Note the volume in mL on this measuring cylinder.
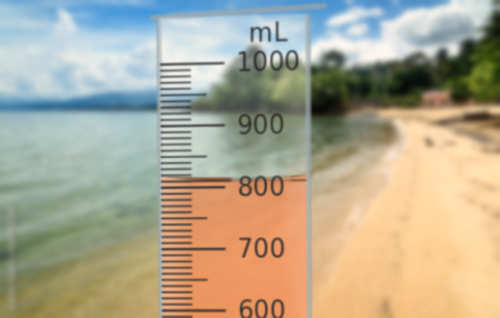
810 mL
